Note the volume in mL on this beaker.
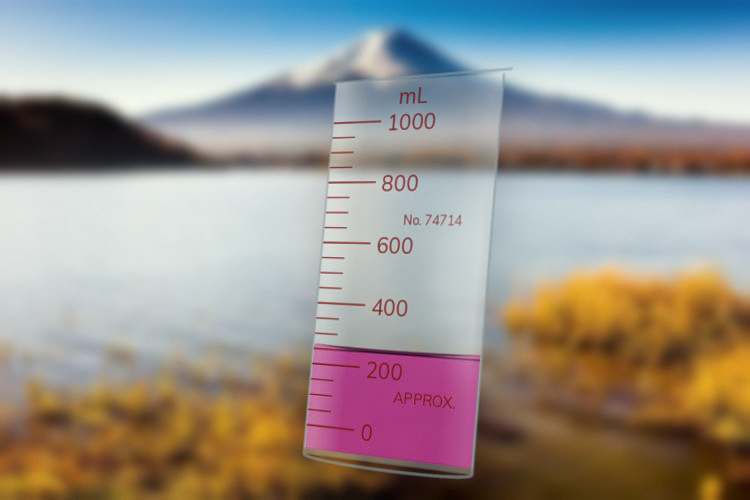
250 mL
